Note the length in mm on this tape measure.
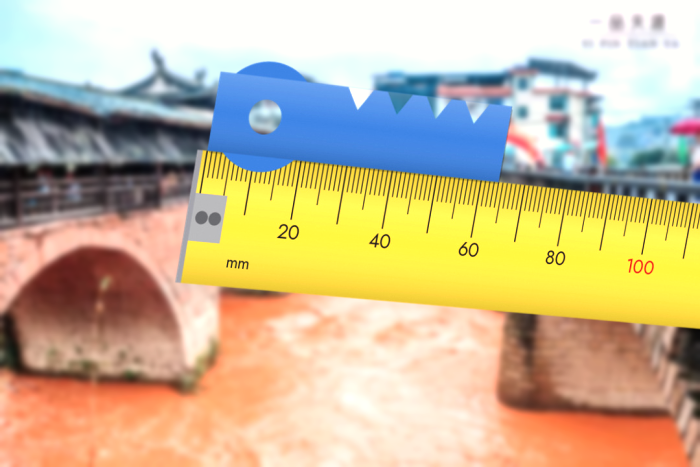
64 mm
